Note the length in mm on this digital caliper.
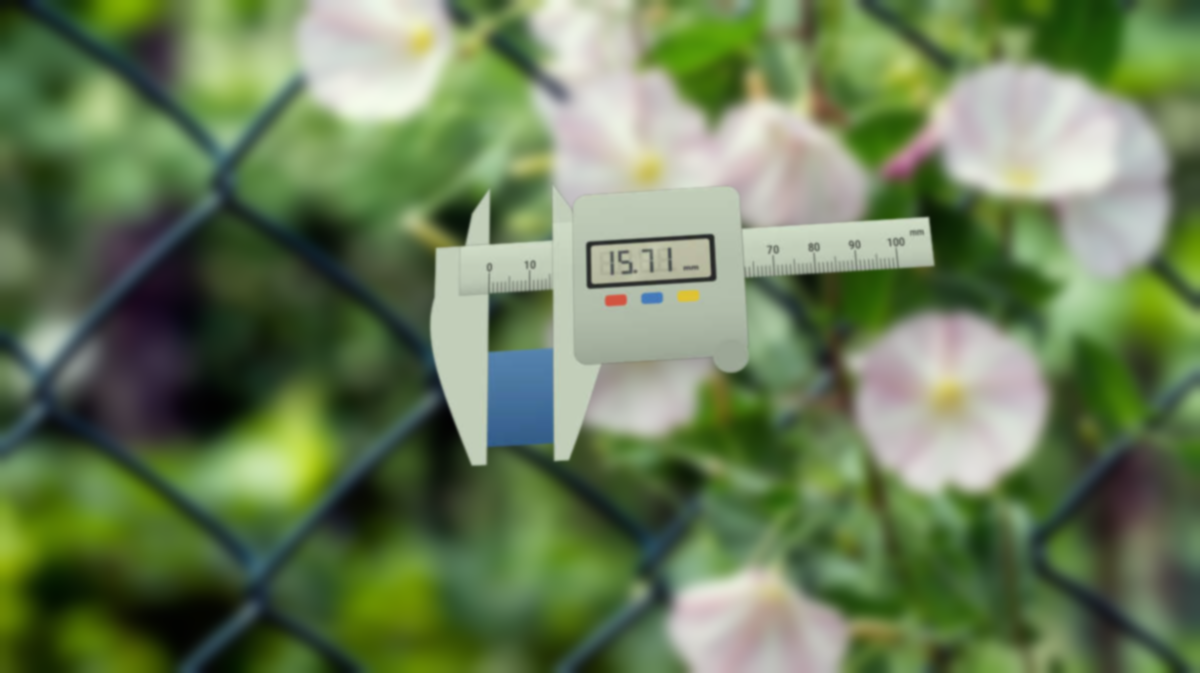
15.71 mm
